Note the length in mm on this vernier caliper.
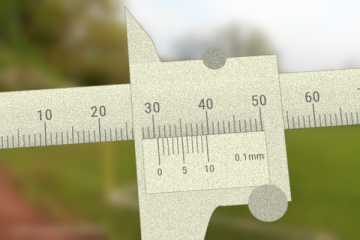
30.6 mm
